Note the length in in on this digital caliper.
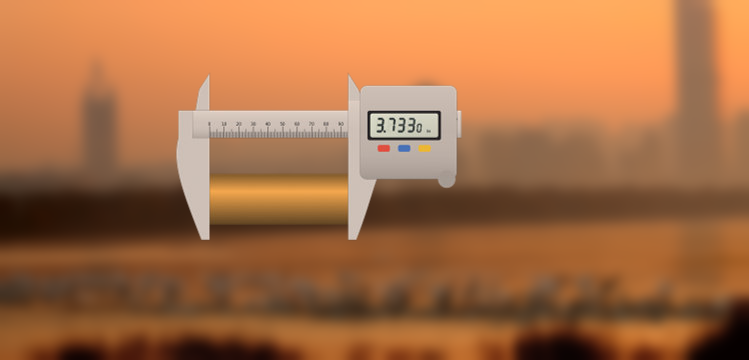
3.7330 in
